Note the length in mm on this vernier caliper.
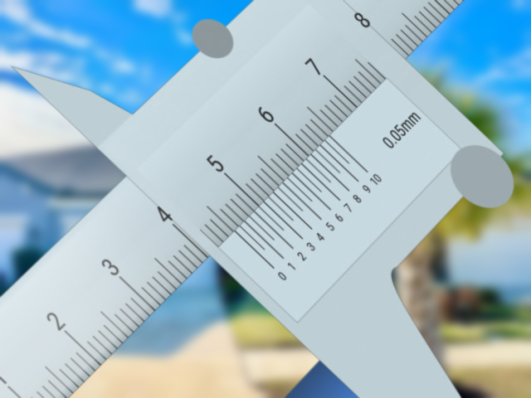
45.2 mm
